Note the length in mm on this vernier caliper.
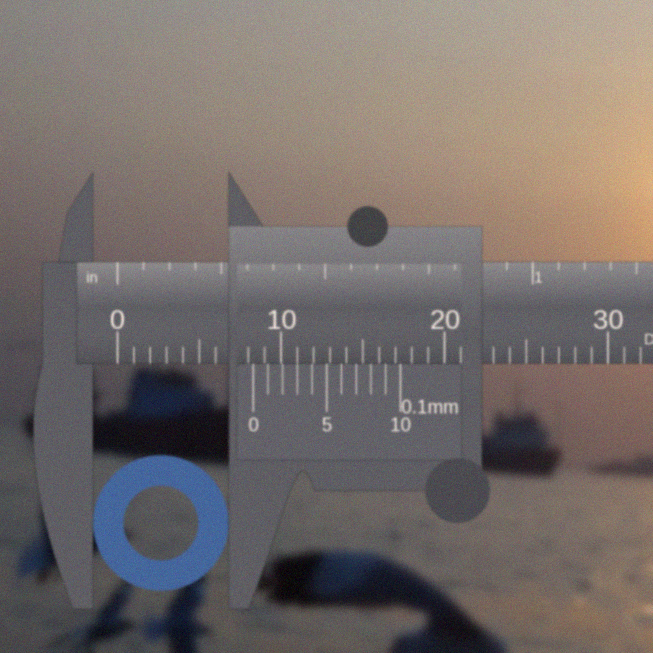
8.3 mm
